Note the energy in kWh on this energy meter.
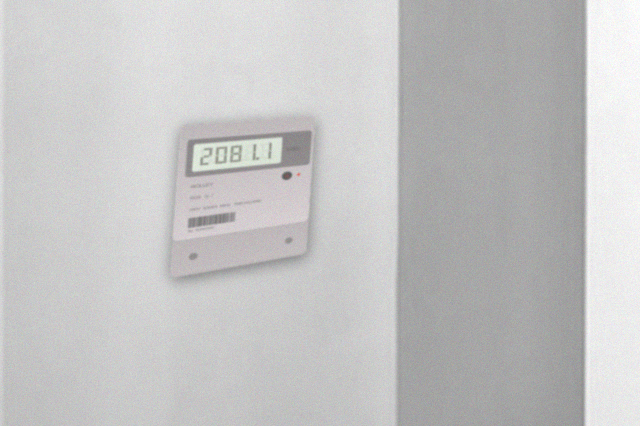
2081.1 kWh
